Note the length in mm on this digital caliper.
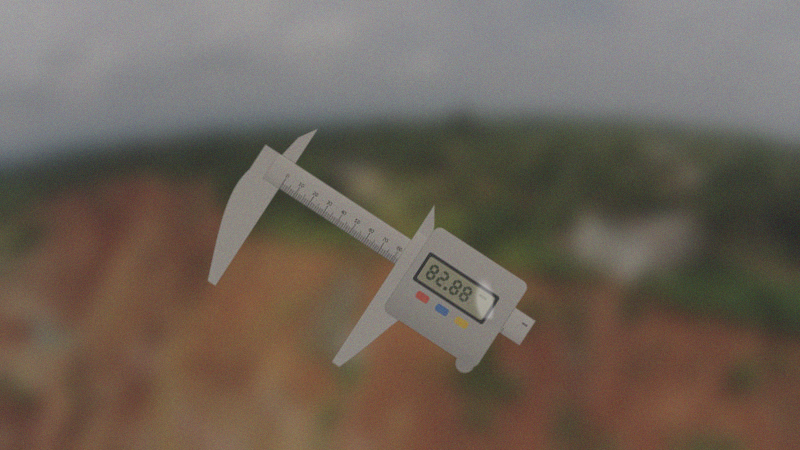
82.88 mm
